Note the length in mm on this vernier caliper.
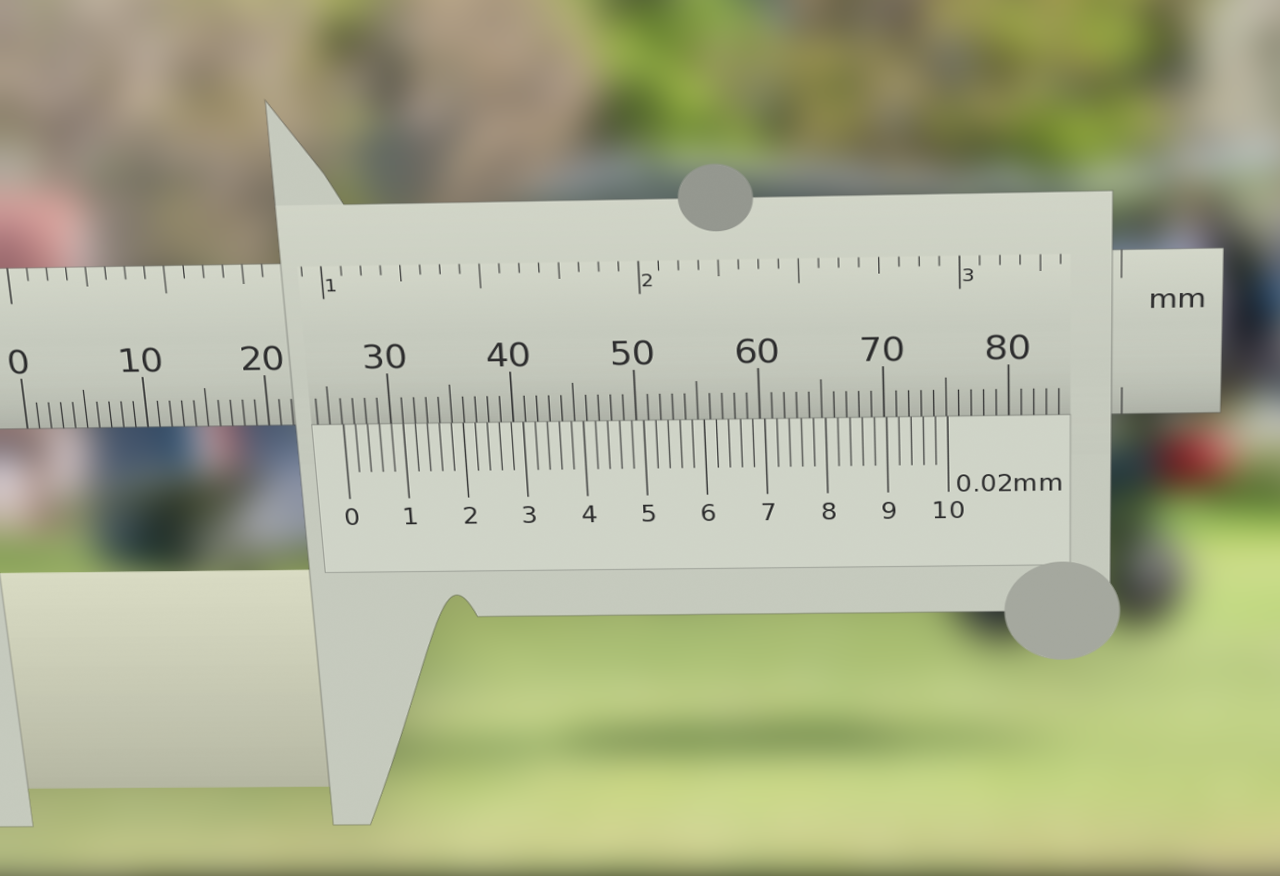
26.1 mm
